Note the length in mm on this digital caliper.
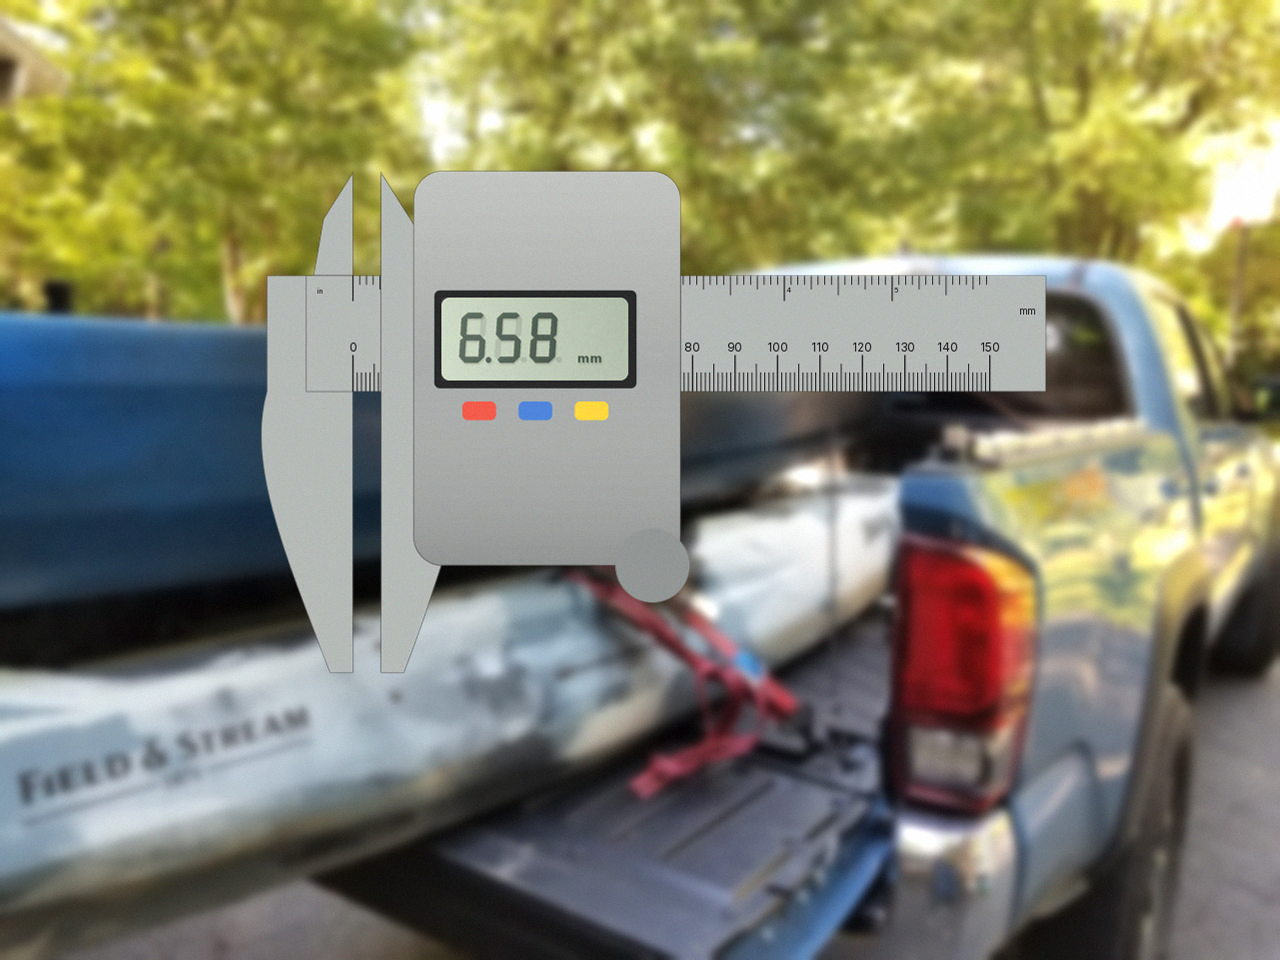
6.58 mm
